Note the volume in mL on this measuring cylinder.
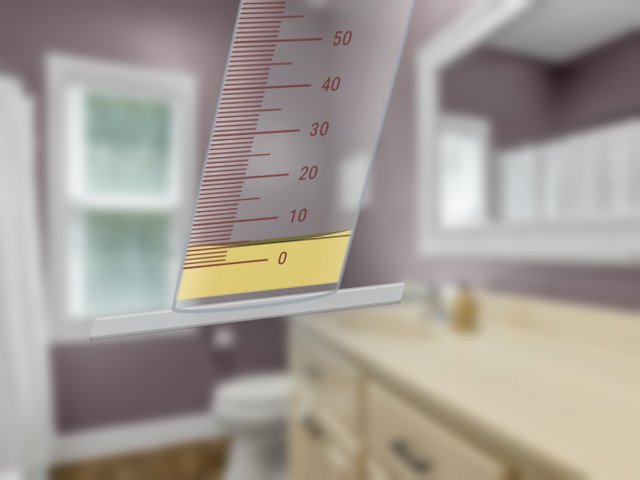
4 mL
